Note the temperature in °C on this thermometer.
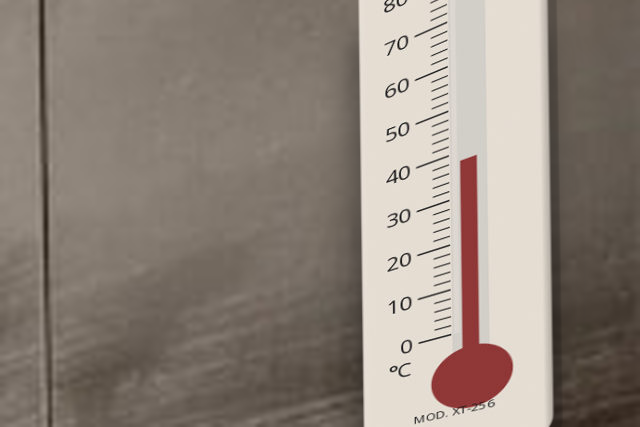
38 °C
